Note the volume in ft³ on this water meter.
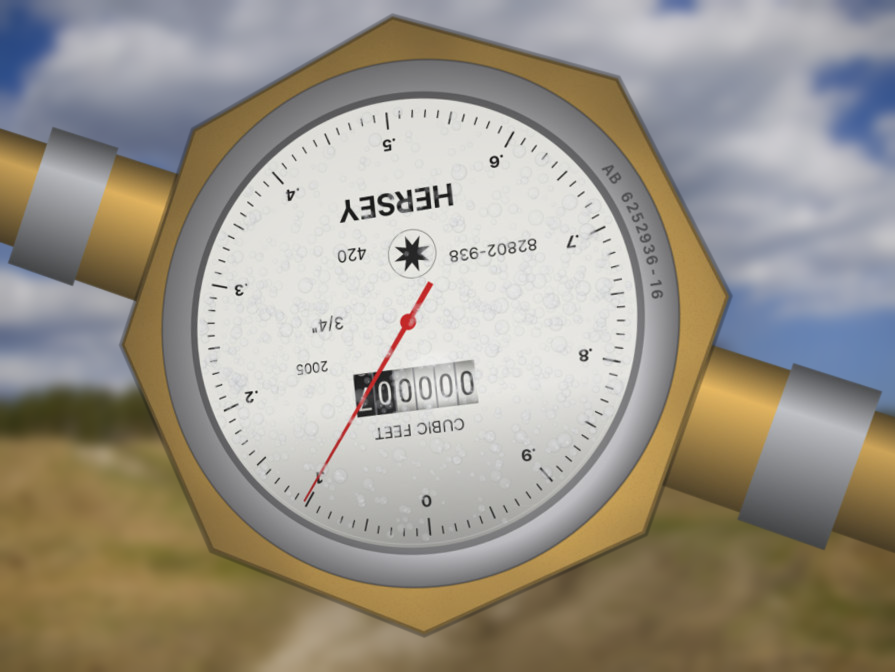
7.10 ft³
